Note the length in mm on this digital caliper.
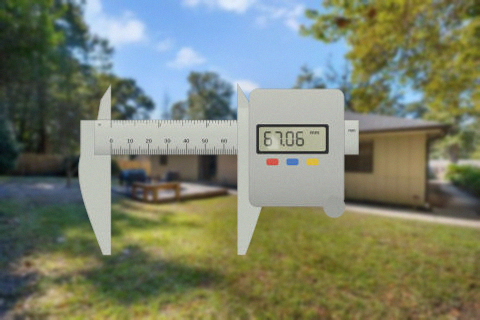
67.06 mm
